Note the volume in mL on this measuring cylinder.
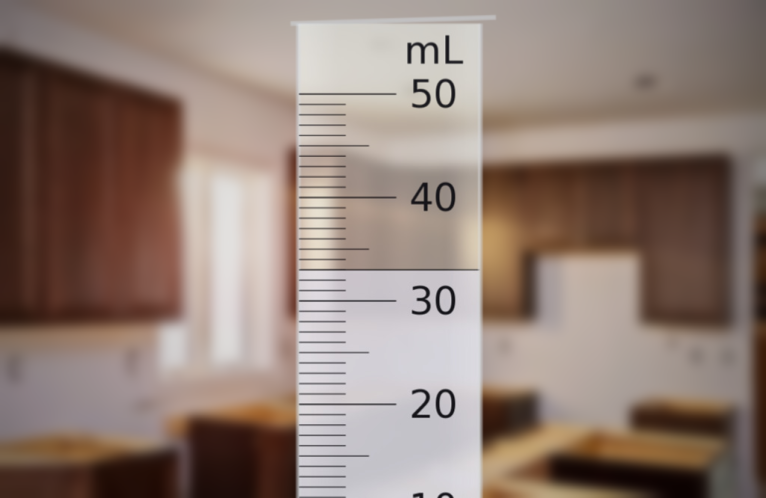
33 mL
